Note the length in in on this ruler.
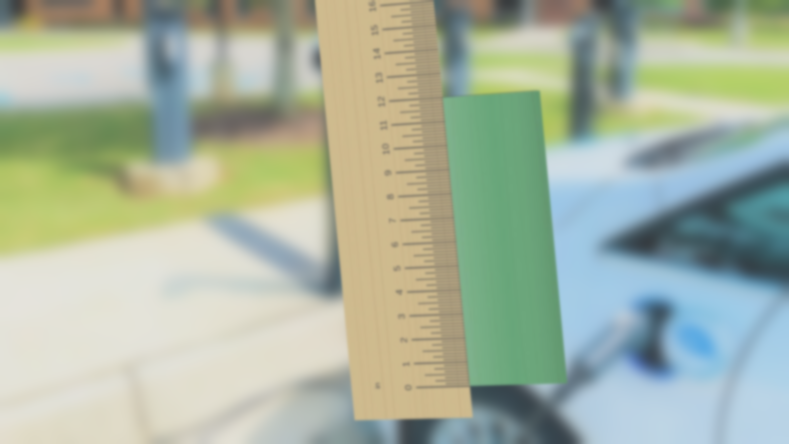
12 in
